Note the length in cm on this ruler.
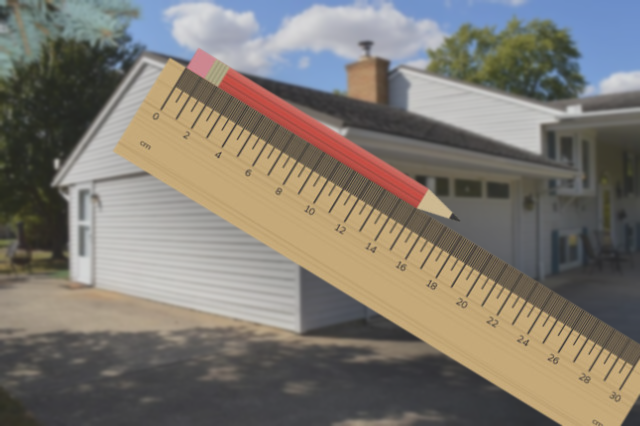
17.5 cm
